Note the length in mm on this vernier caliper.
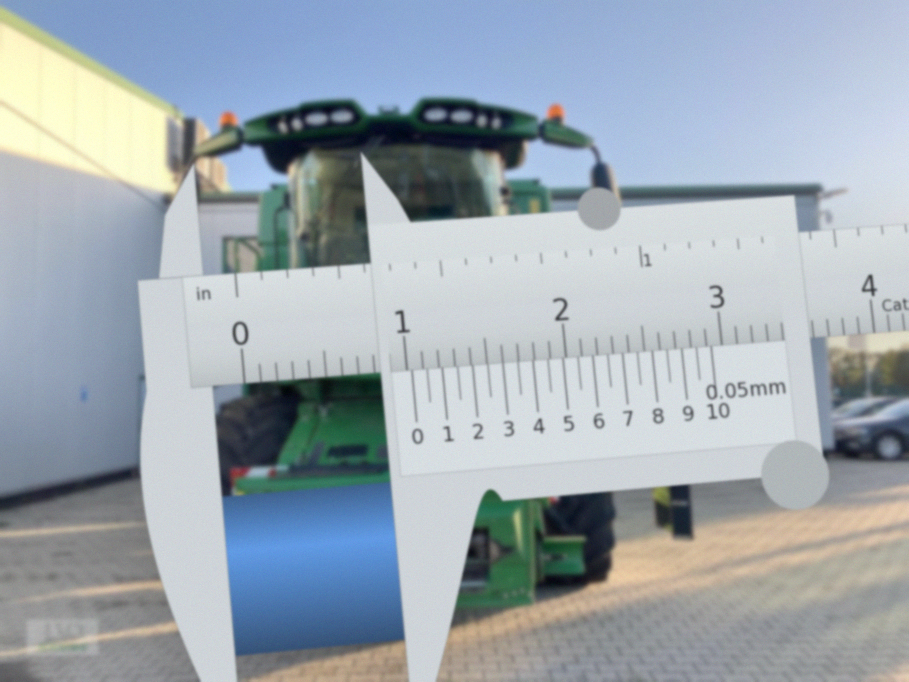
10.3 mm
